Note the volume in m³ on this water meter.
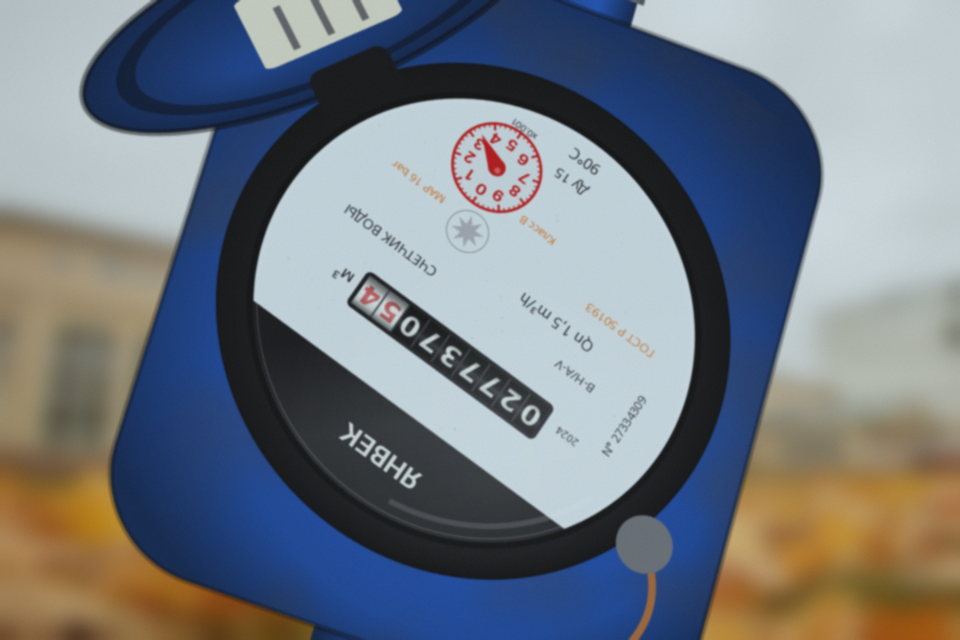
277370.543 m³
